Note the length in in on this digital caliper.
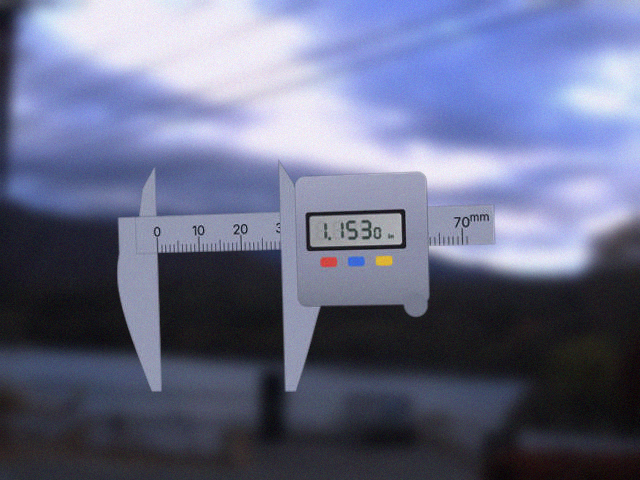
1.1530 in
